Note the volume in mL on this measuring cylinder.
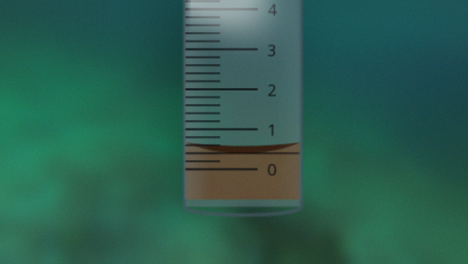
0.4 mL
